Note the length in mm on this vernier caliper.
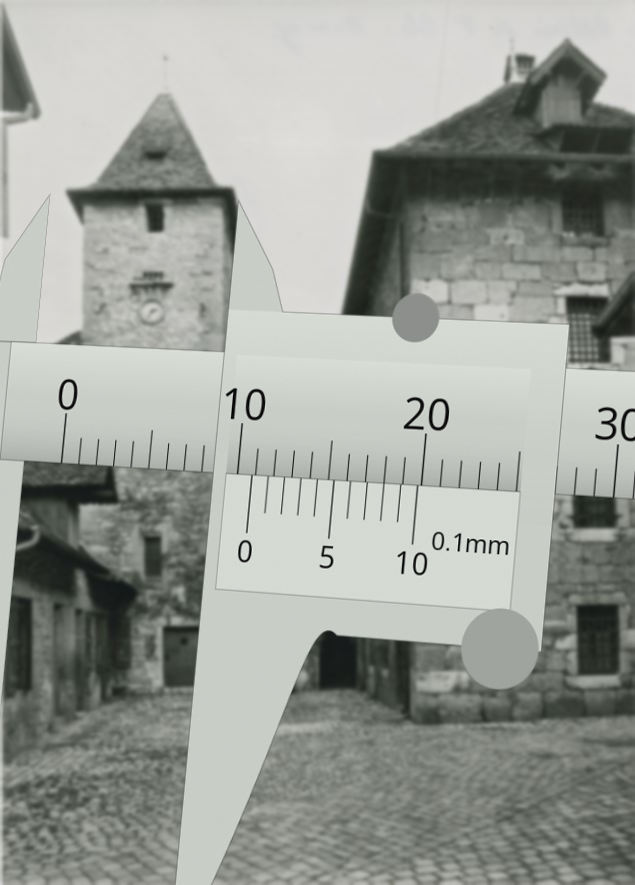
10.8 mm
